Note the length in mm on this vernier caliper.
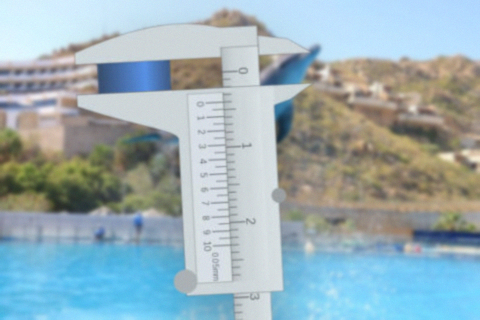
4.0 mm
